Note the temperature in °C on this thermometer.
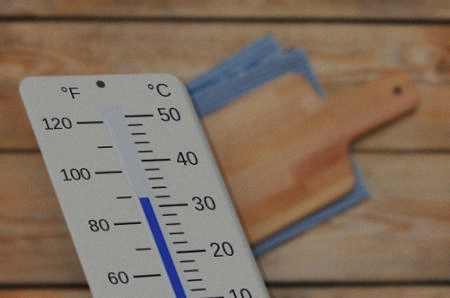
32 °C
